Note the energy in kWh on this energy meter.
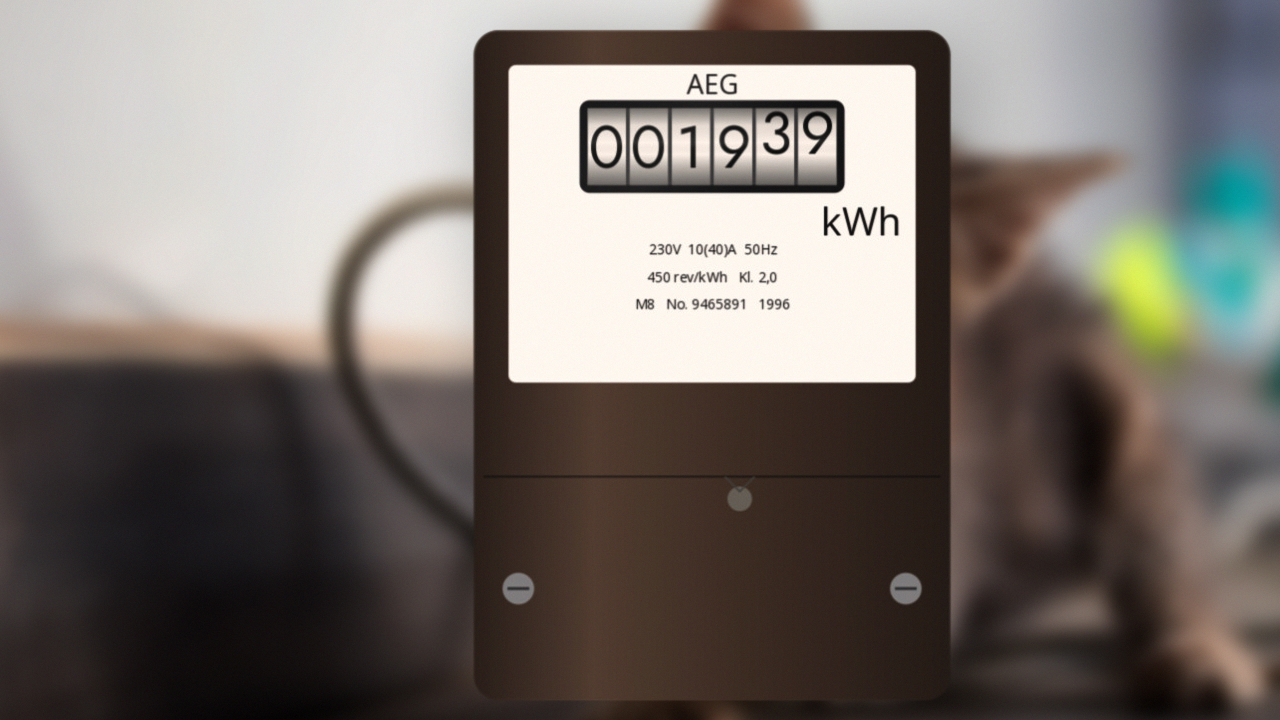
1939 kWh
